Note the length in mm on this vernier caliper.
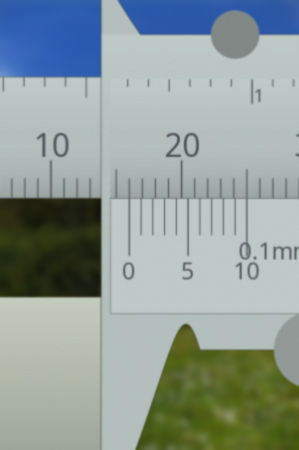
16.0 mm
